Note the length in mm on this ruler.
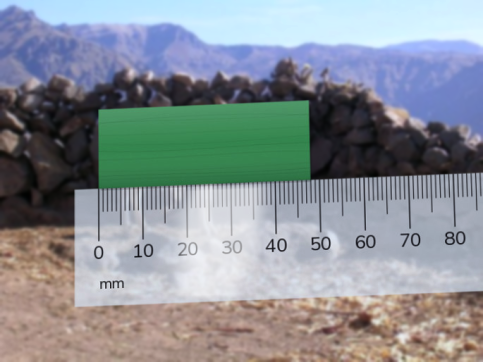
48 mm
